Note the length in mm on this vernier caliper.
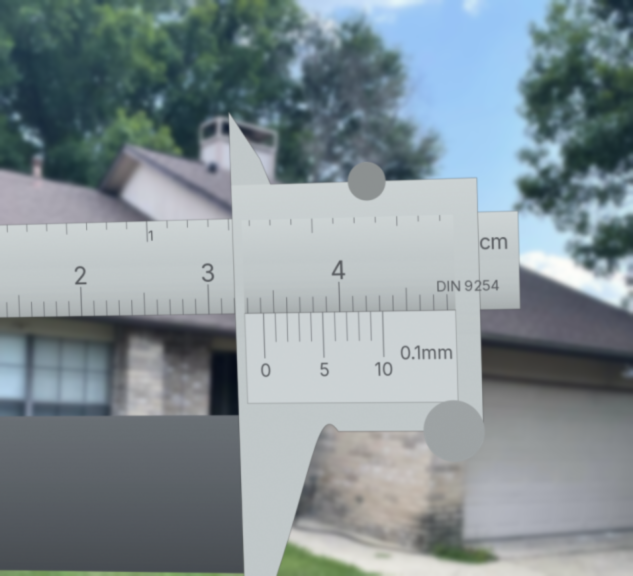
34.2 mm
